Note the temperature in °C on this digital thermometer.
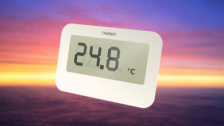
24.8 °C
